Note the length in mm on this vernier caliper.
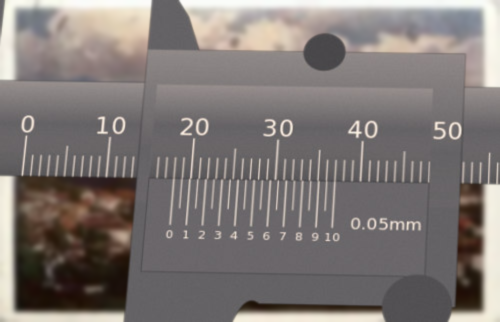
18.0 mm
